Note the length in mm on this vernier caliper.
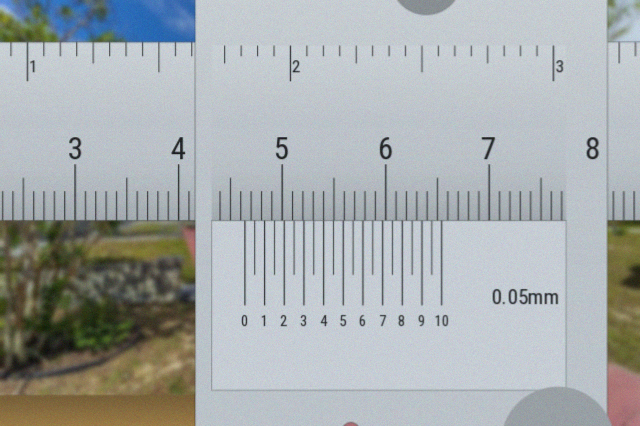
46.4 mm
